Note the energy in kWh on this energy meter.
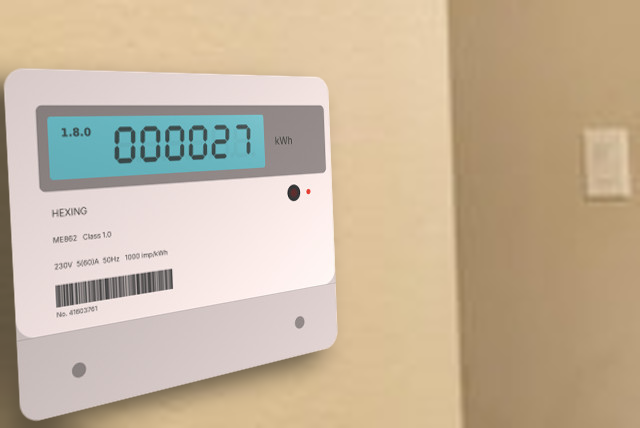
27 kWh
